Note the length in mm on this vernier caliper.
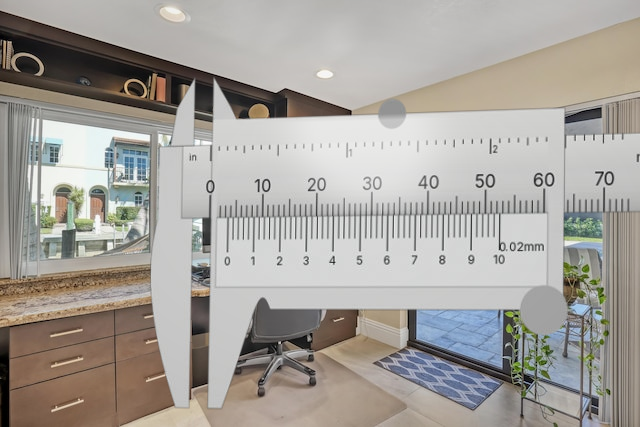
3.5 mm
